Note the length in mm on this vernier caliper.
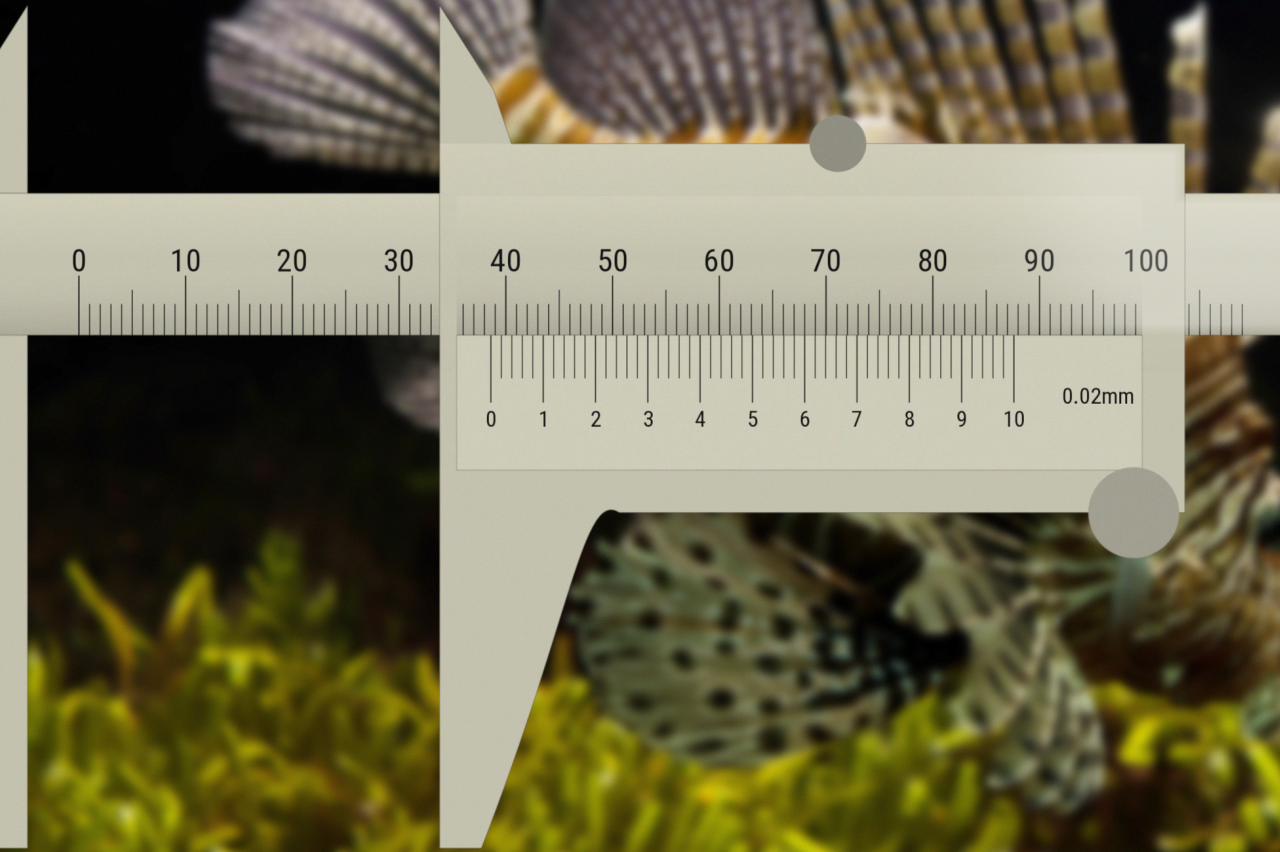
38.6 mm
